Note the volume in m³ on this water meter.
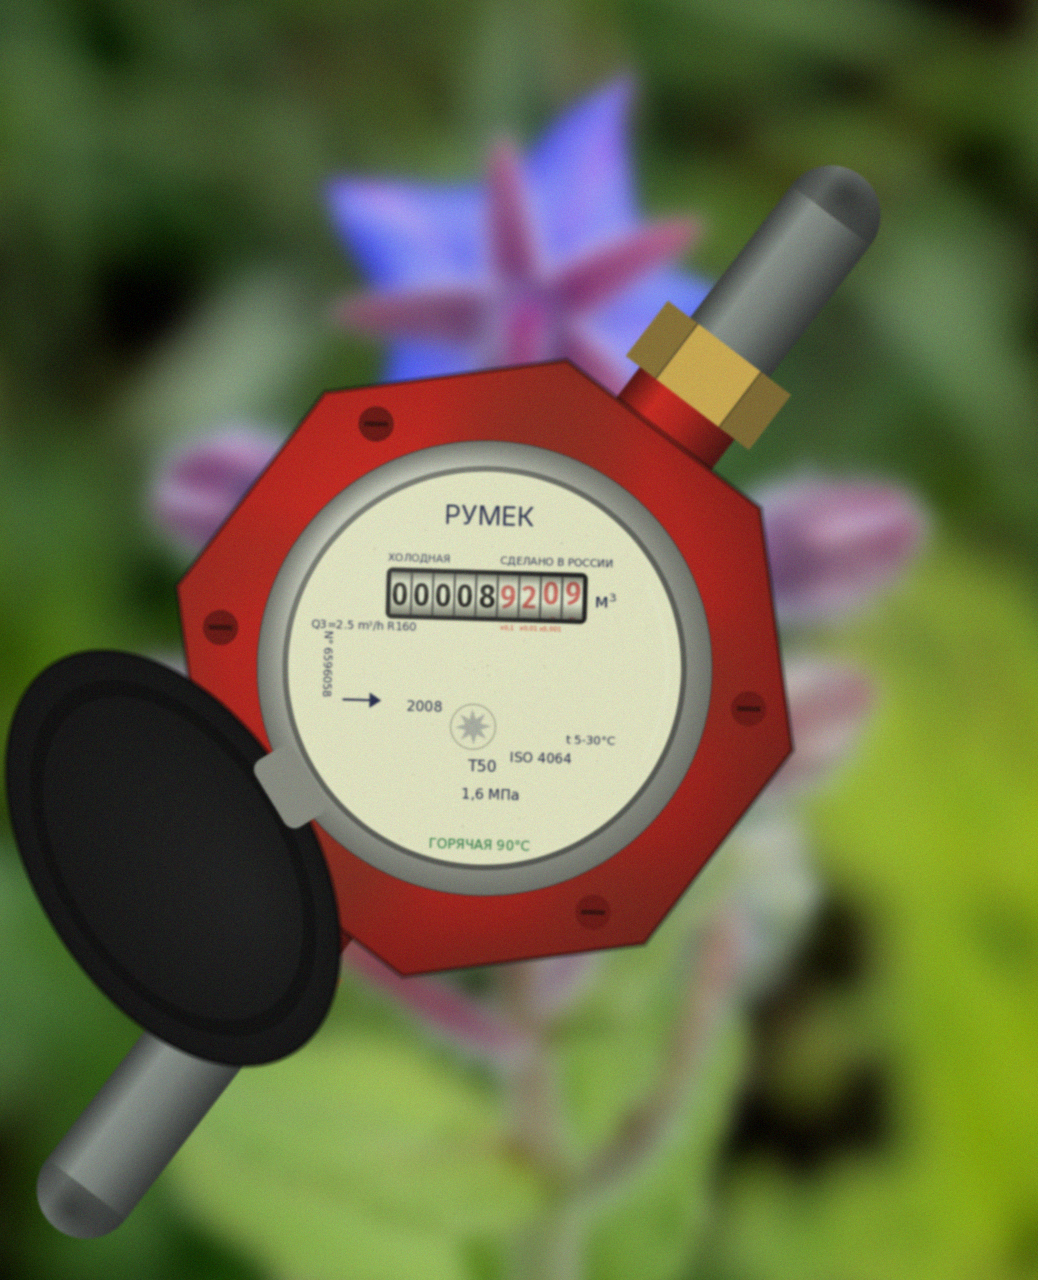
8.9209 m³
